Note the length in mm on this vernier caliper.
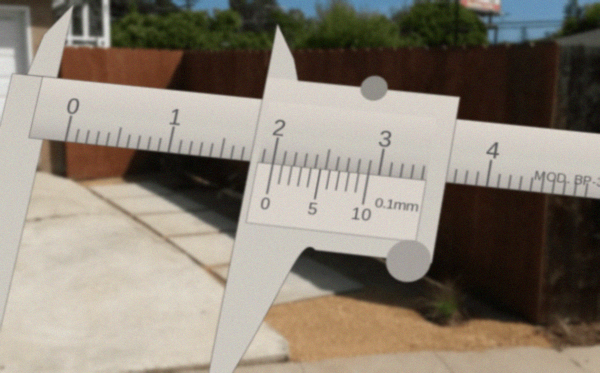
20.0 mm
